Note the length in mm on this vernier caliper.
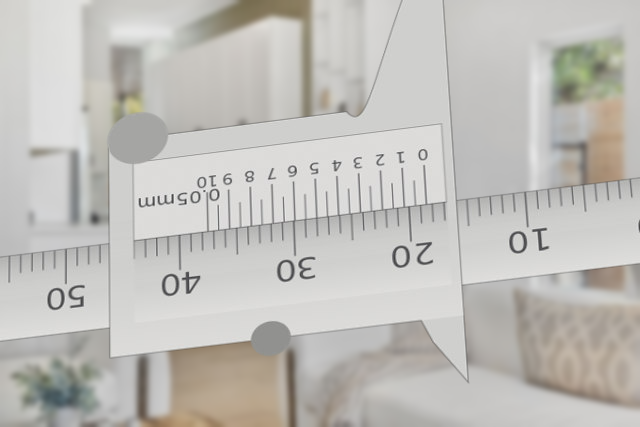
18.5 mm
